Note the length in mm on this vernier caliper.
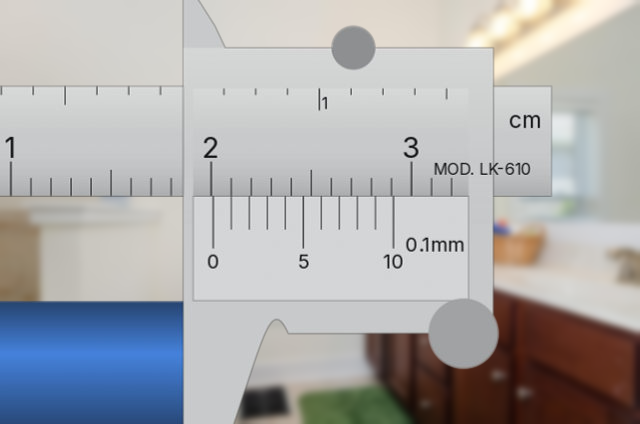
20.1 mm
